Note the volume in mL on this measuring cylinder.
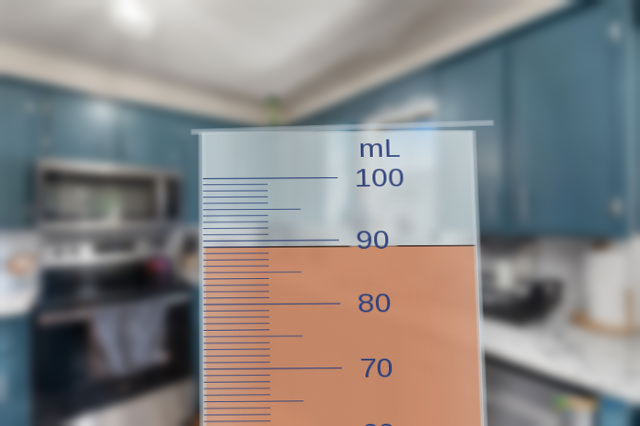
89 mL
